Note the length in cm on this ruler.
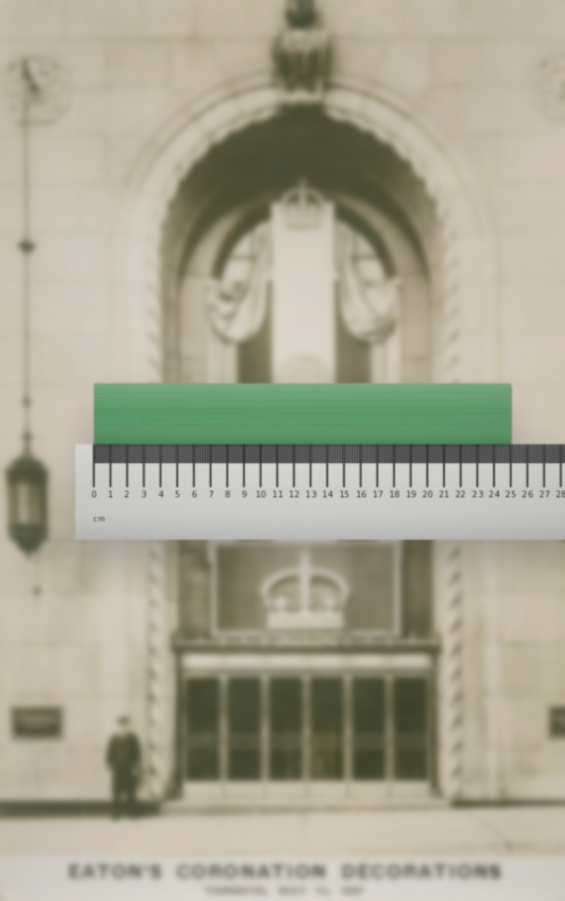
25 cm
